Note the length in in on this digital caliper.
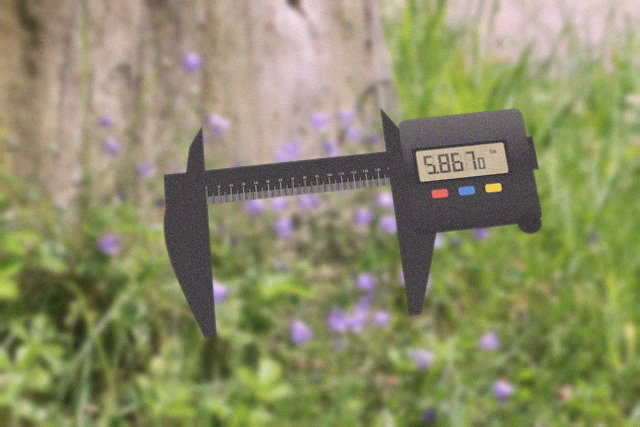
5.8670 in
